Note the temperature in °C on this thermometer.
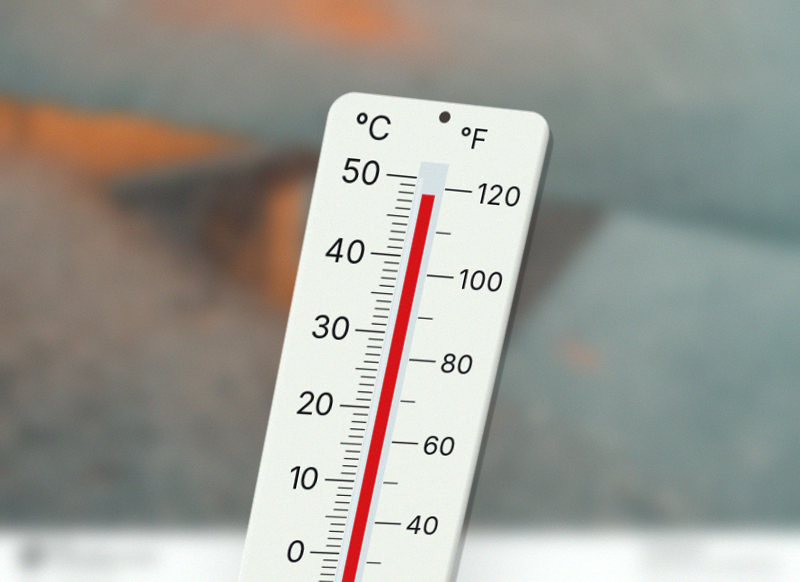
48 °C
